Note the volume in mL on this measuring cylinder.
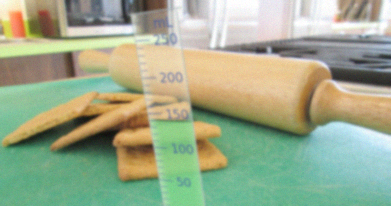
140 mL
